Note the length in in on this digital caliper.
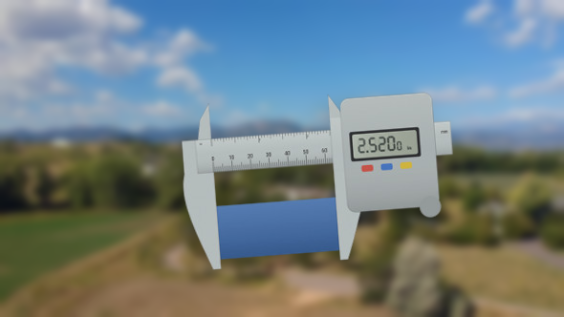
2.5200 in
